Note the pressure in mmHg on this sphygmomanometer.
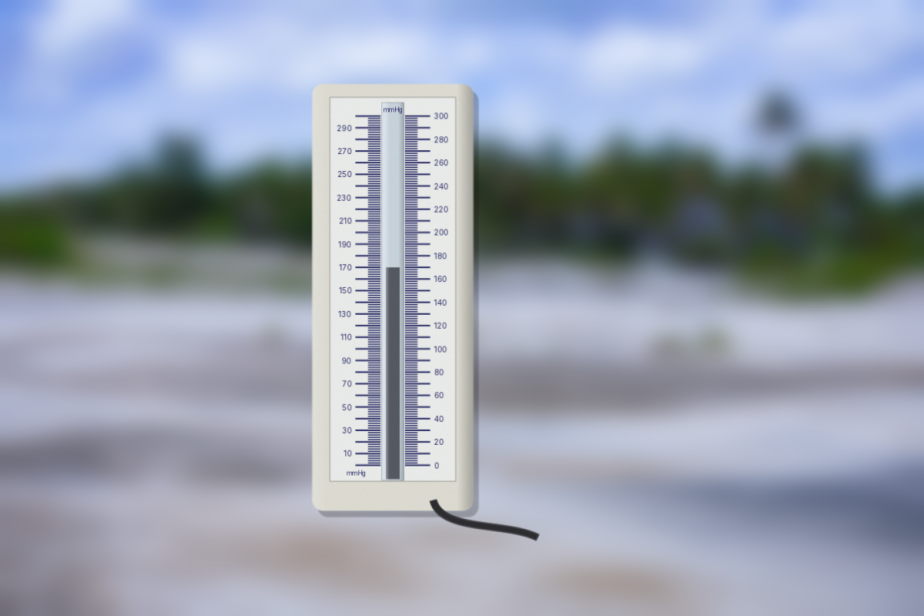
170 mmHg
